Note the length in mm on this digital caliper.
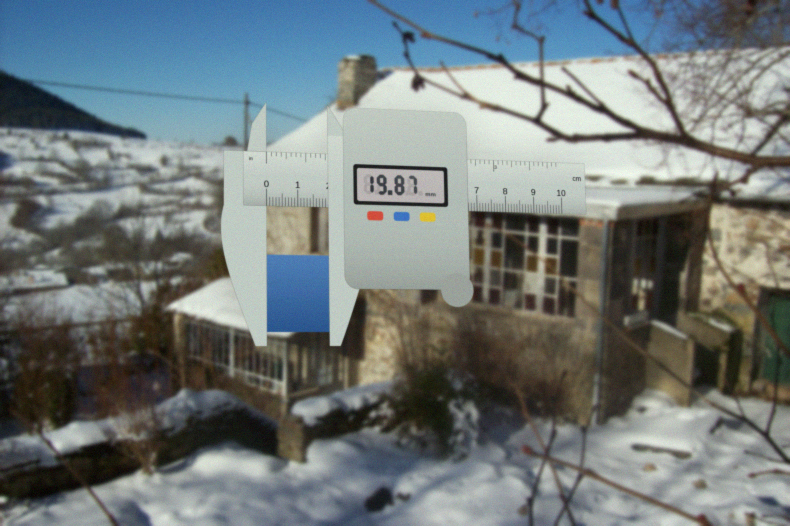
19.87 mm
